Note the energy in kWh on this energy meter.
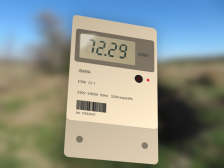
72.29 kWh
